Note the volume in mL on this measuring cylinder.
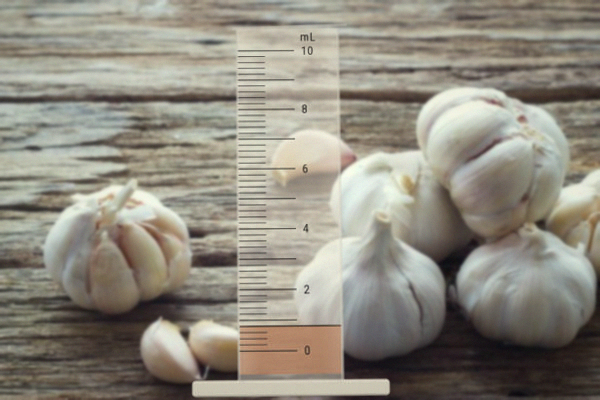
0.8 mL
